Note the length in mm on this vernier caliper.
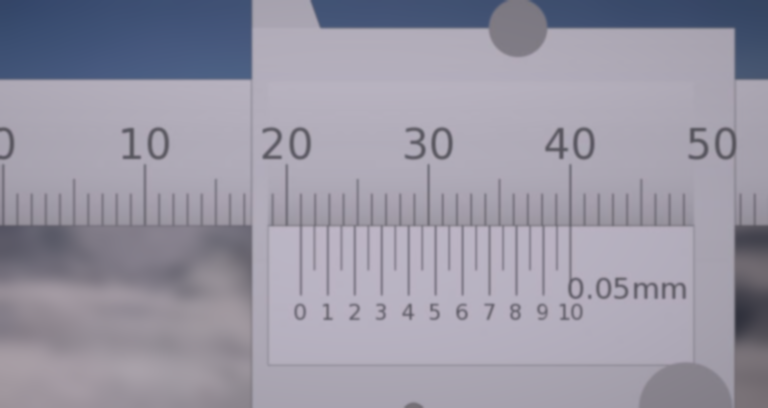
21.0 mm
